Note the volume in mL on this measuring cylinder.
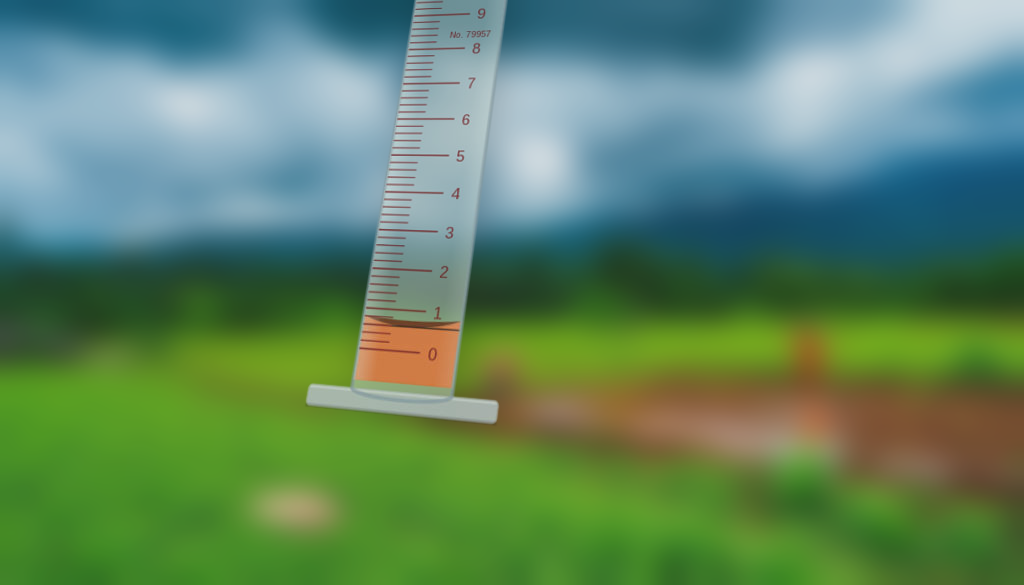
0.6 mL
